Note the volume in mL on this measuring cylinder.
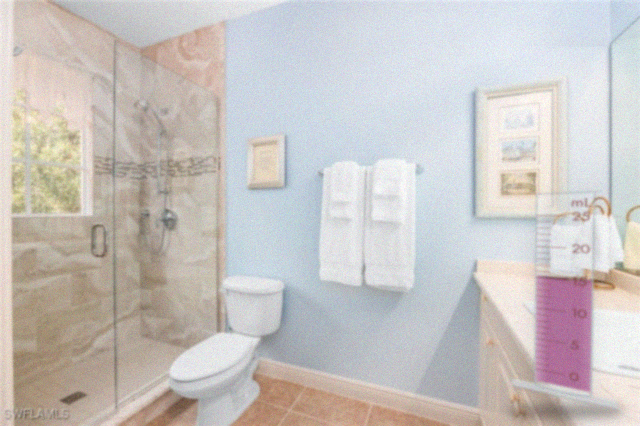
15 mL
